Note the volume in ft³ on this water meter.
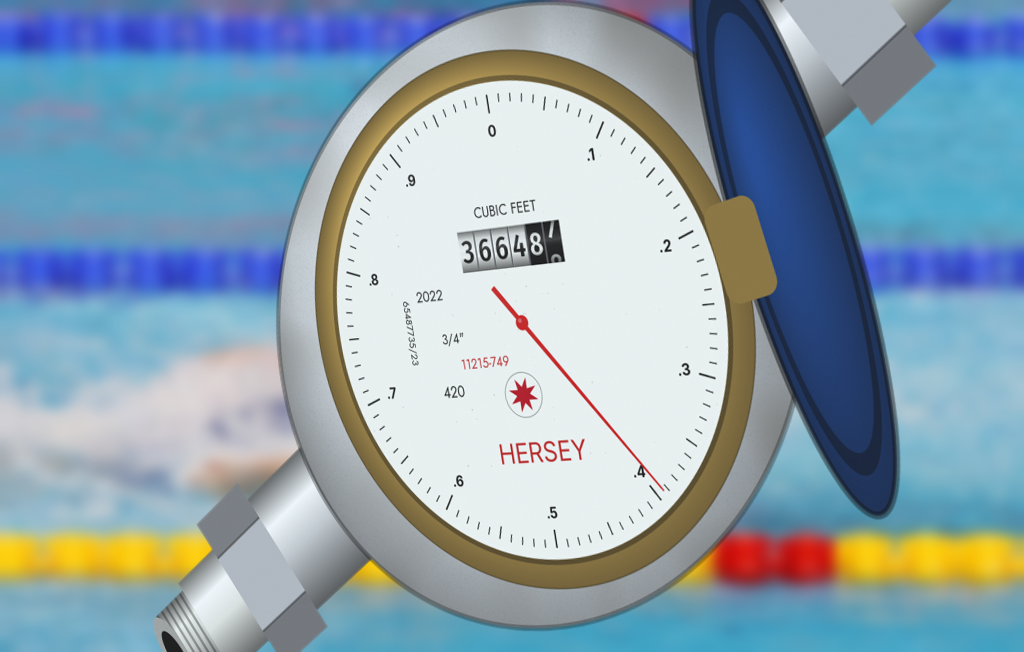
366487.39 ft³
